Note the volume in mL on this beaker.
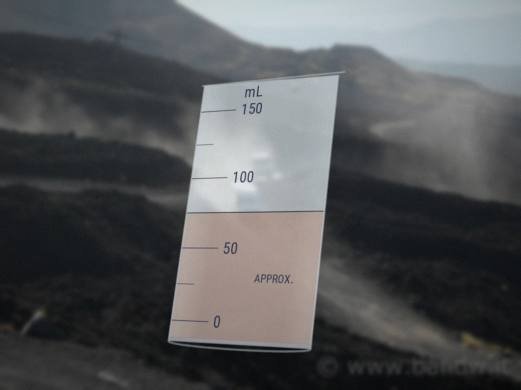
75 mL
